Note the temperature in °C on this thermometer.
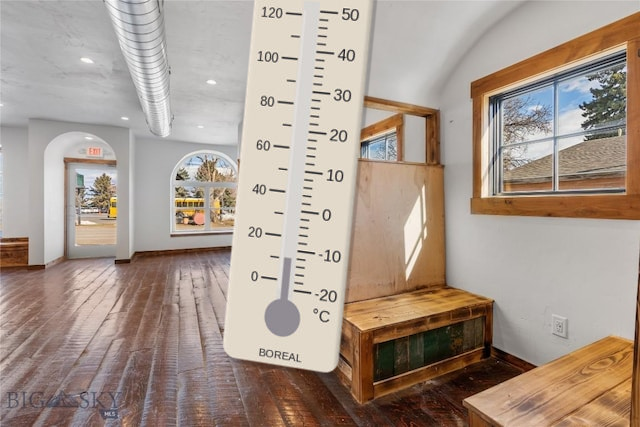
-12 °C
